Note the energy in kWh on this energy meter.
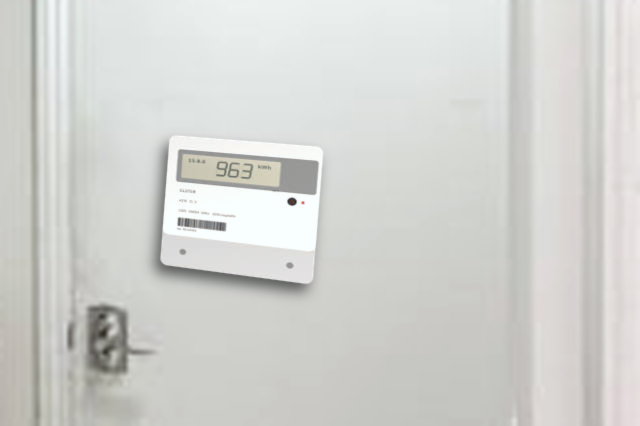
963 kWh
